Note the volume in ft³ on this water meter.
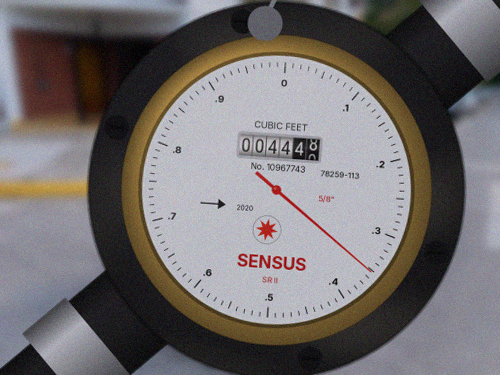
4448.35 ft³
